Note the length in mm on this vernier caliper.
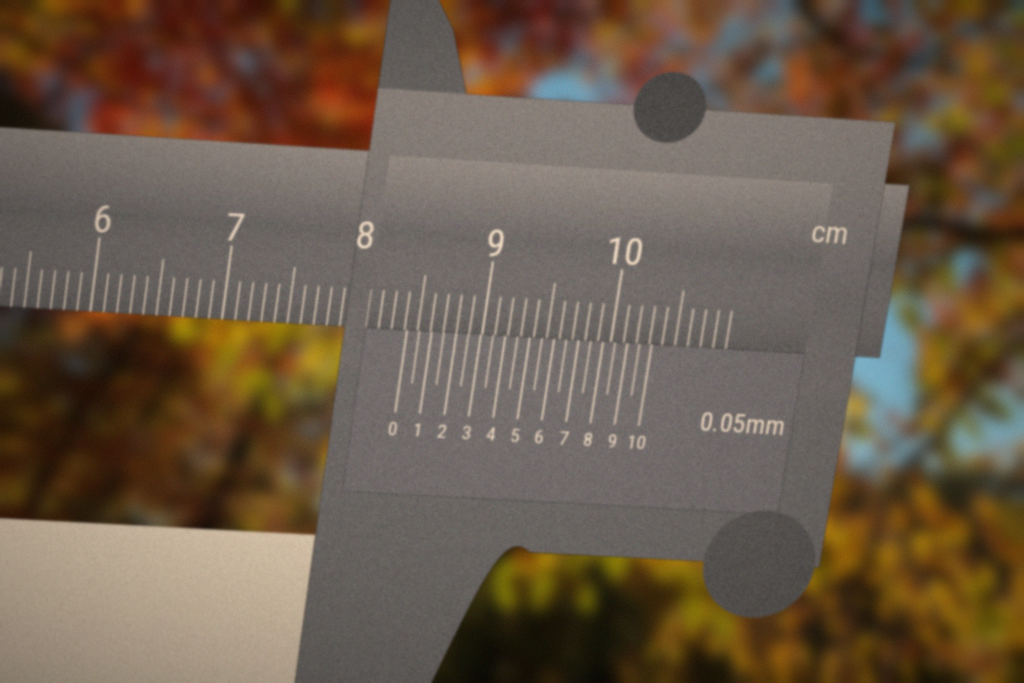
84.2 mm
